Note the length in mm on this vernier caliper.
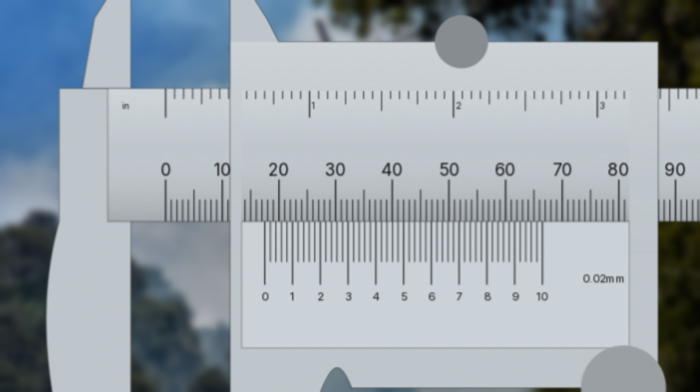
17.5 mm
